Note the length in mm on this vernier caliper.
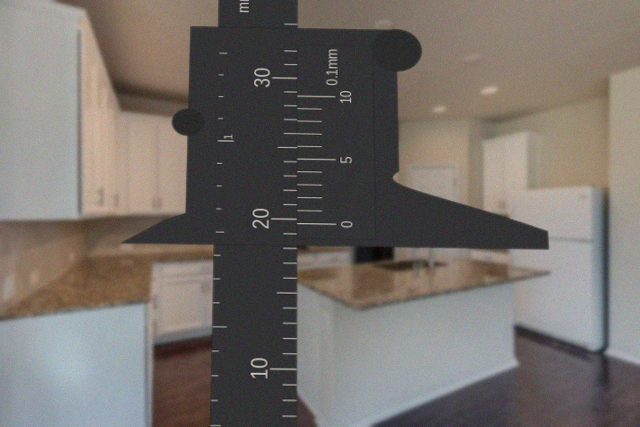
19.7 mm
